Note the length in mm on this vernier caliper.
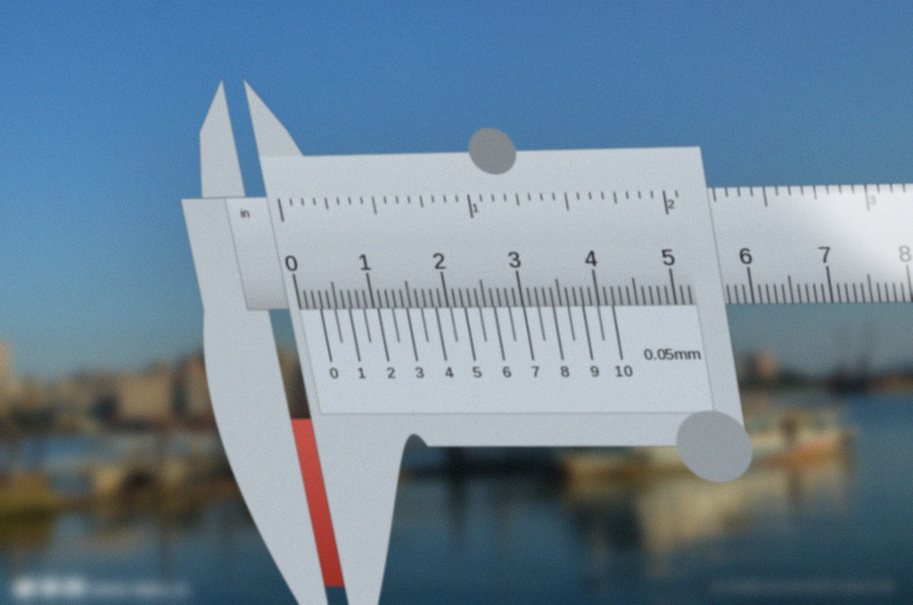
2.8 mm
